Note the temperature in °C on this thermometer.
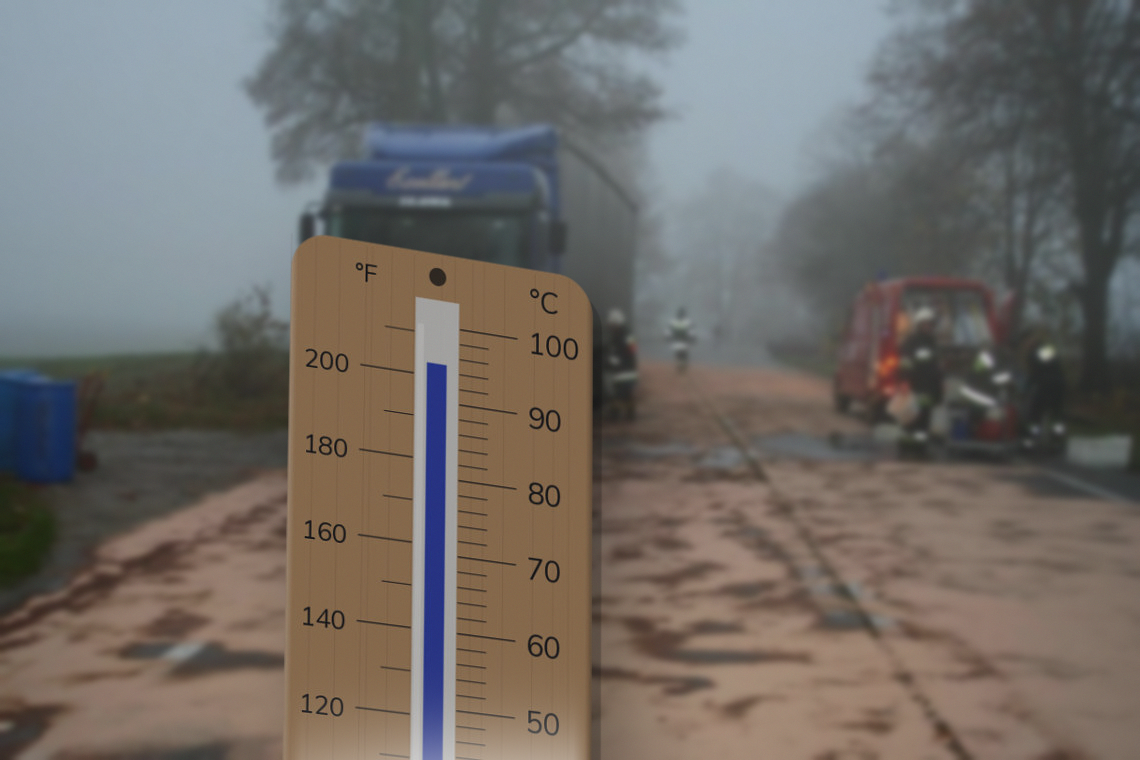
95 °C
